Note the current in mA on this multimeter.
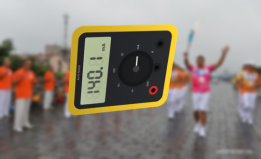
140.1 mA
